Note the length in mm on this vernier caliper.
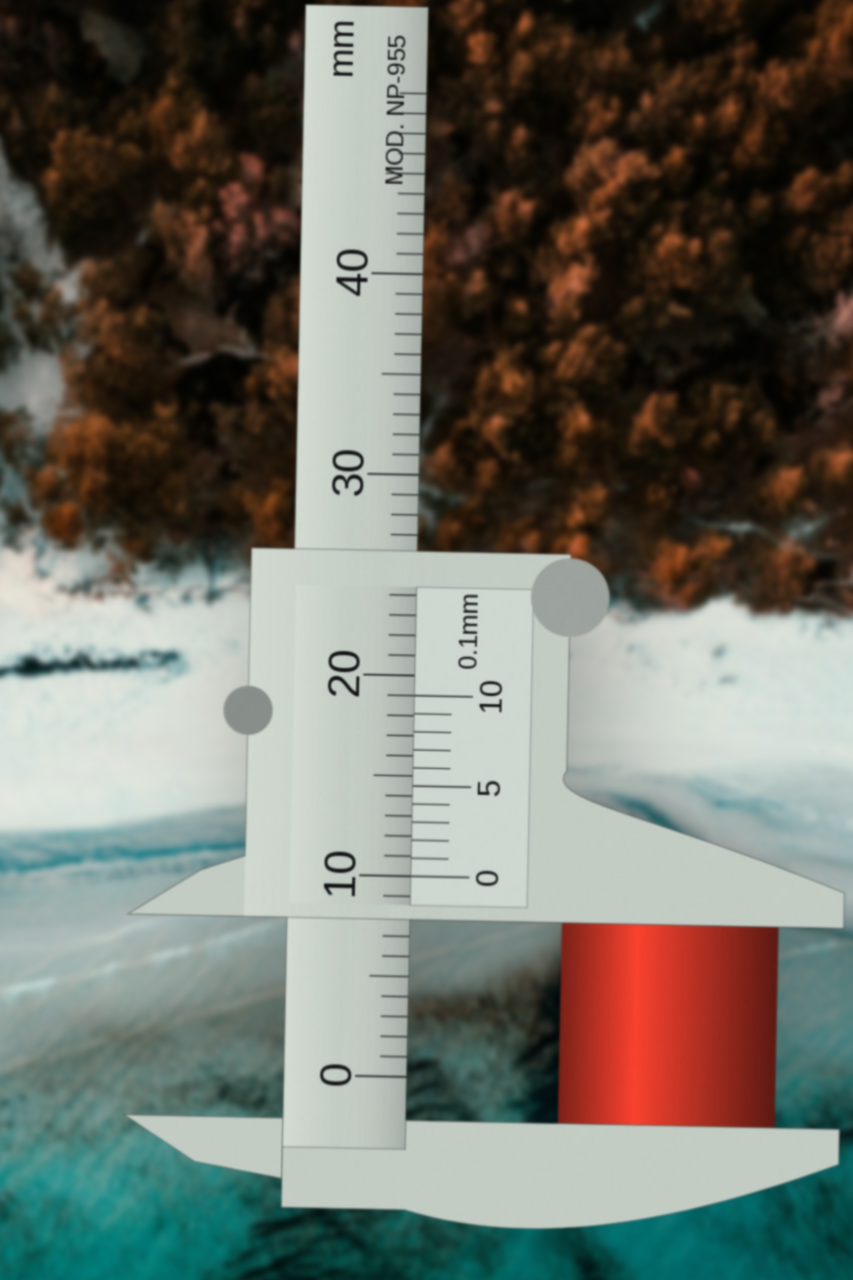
10.0 mm
